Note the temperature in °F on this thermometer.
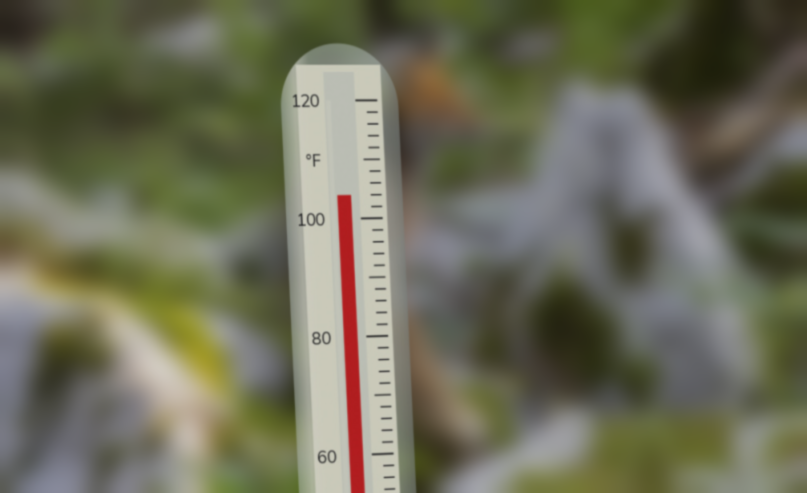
104 °F
